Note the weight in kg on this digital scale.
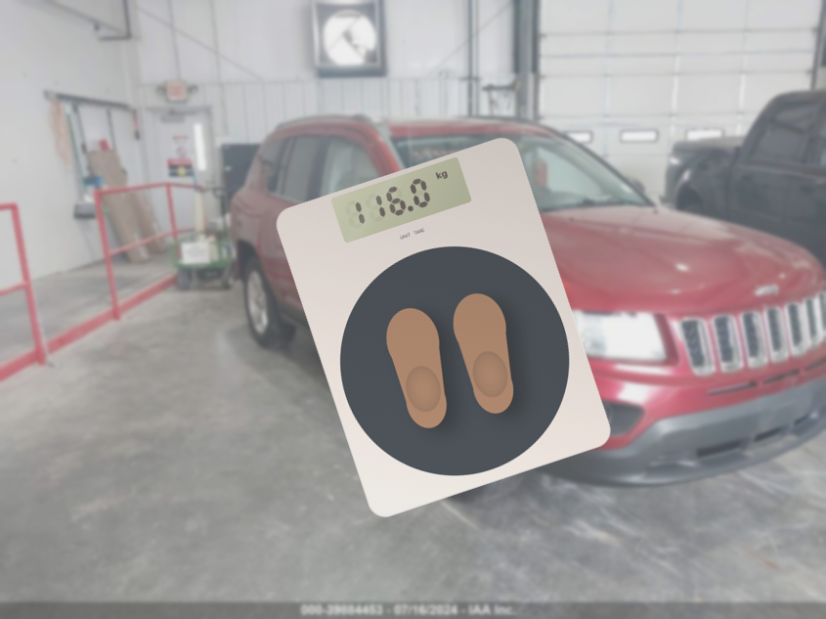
116.0 kg
